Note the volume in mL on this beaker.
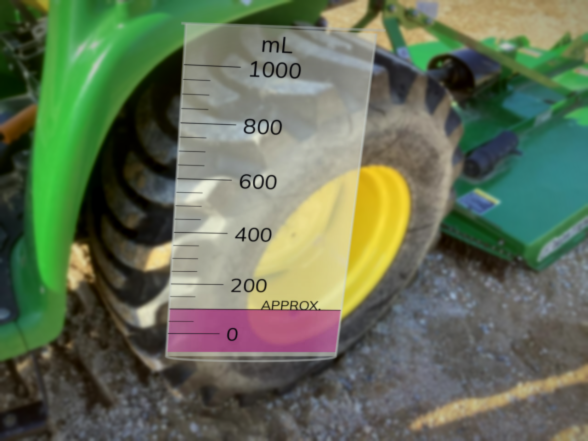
100 mL
